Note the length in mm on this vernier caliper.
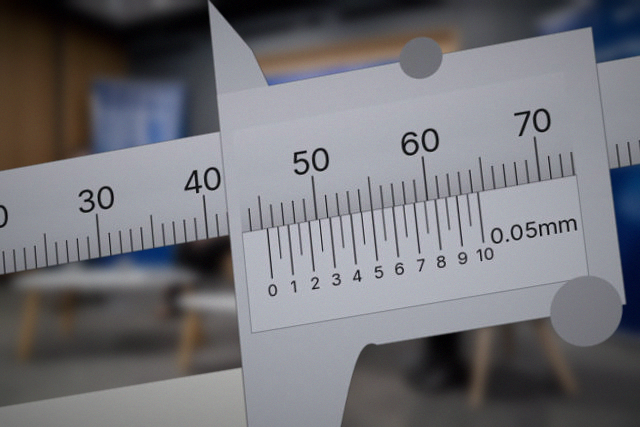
45.5 mm
